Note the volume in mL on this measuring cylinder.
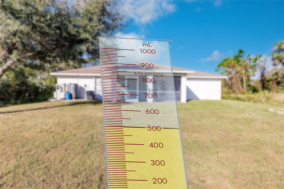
500 mL
